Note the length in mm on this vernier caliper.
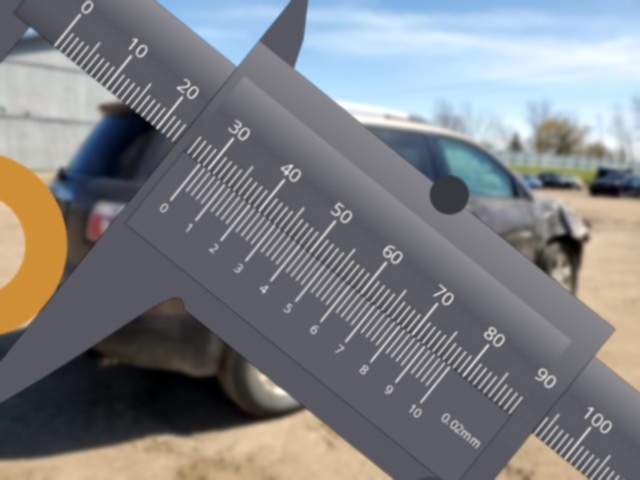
28.5 mm
